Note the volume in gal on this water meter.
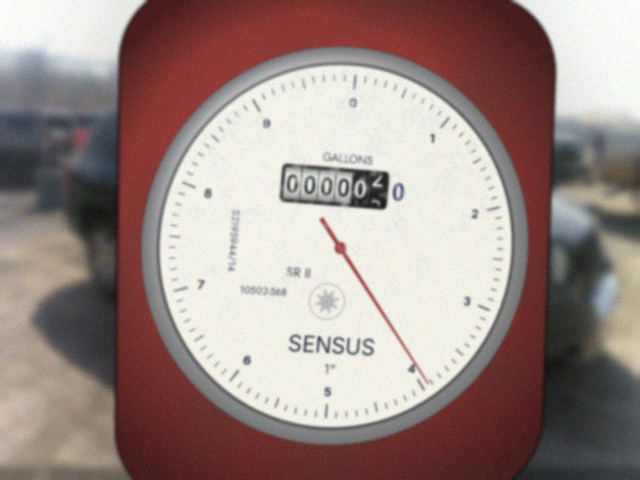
23.9 gal
